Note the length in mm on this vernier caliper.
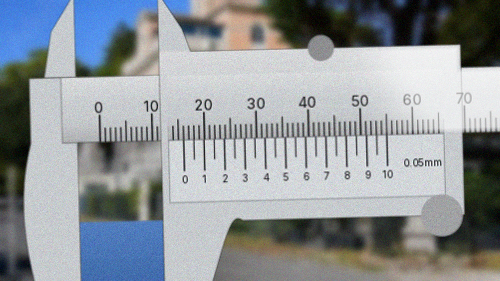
16.0 mm
